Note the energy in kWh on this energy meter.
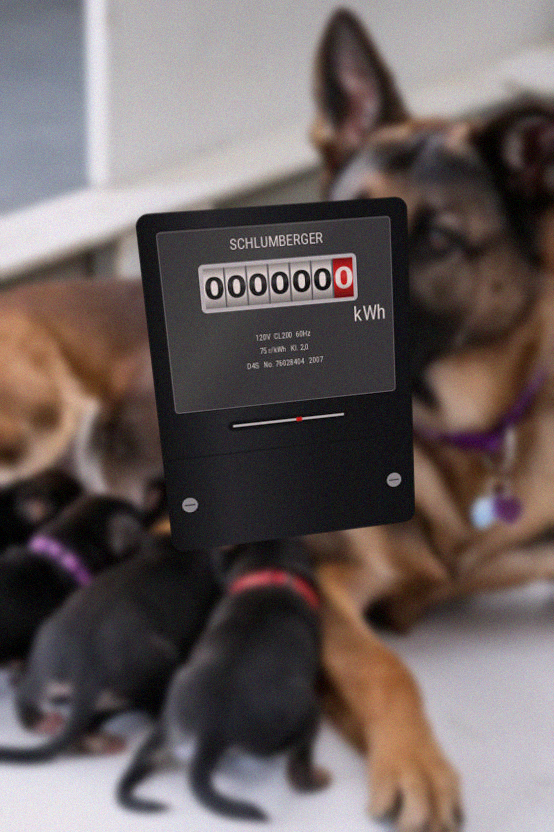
0.0 kWh
